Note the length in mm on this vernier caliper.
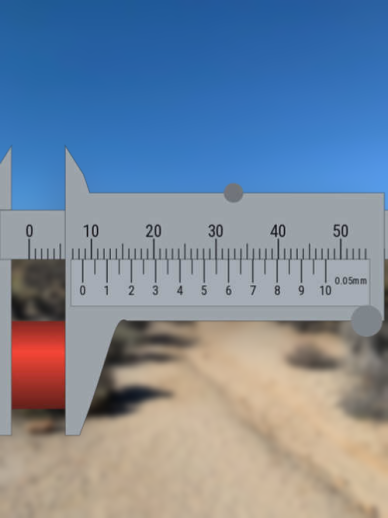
8.6 mm
